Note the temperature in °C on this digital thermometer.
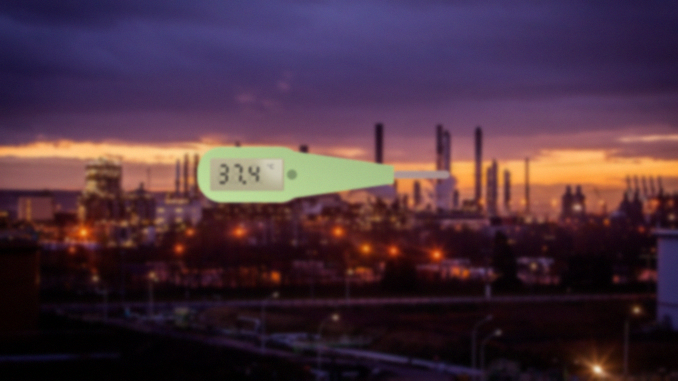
37.4 °C
